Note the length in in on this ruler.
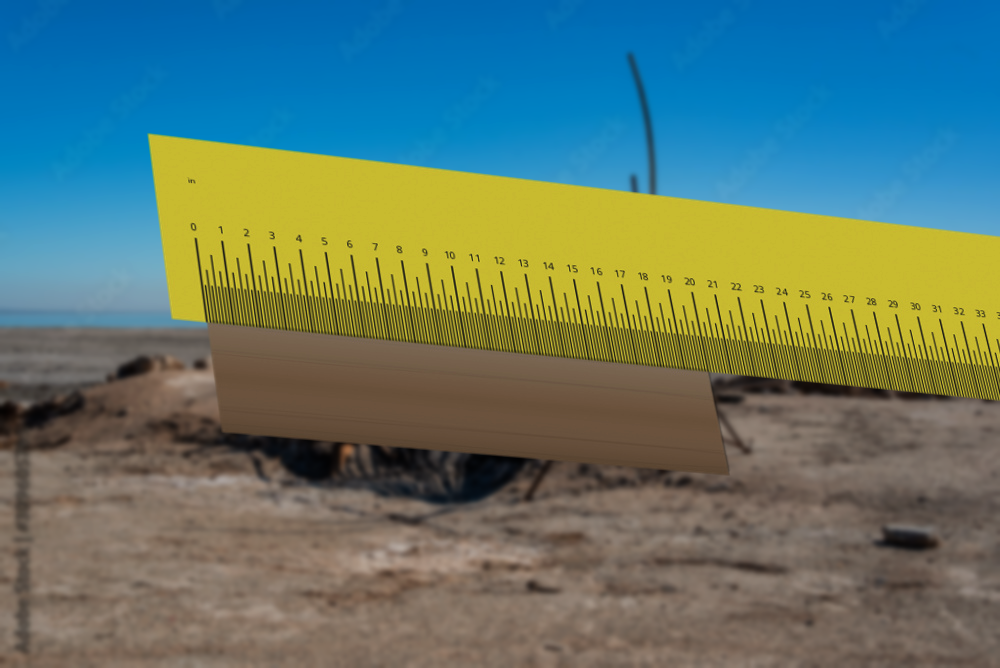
20 in
